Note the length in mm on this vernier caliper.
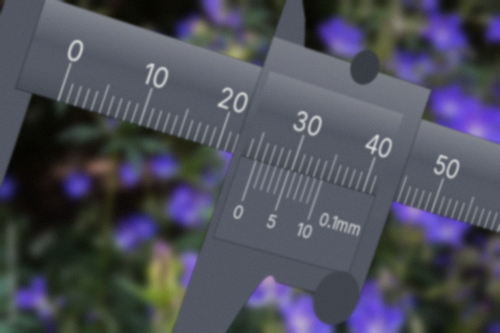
25.2 mm
